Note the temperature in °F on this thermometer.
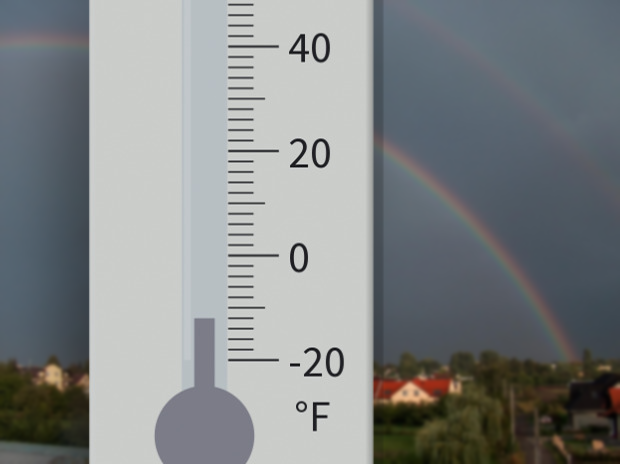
-12 °F
